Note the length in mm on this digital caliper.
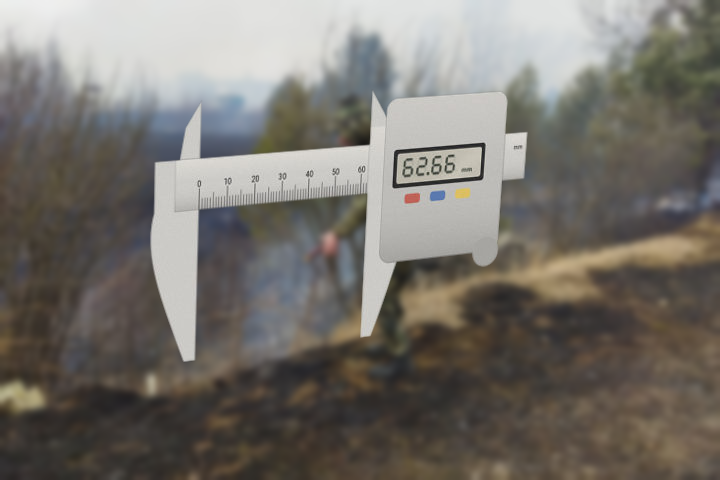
62.66 mm
